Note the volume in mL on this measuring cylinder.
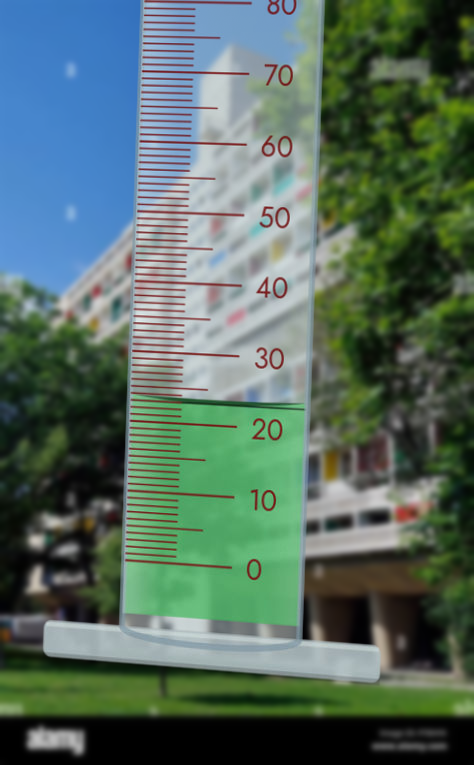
23 mL
